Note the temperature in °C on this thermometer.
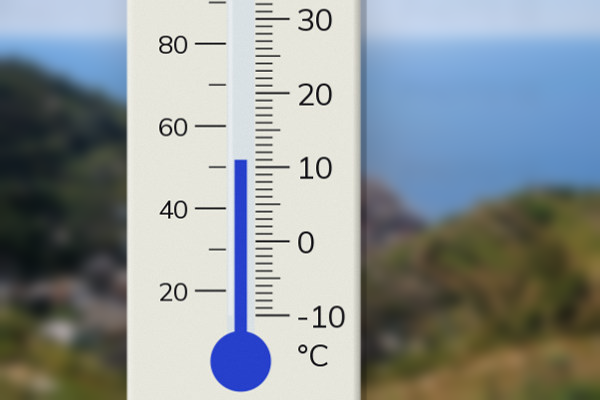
11 °C
